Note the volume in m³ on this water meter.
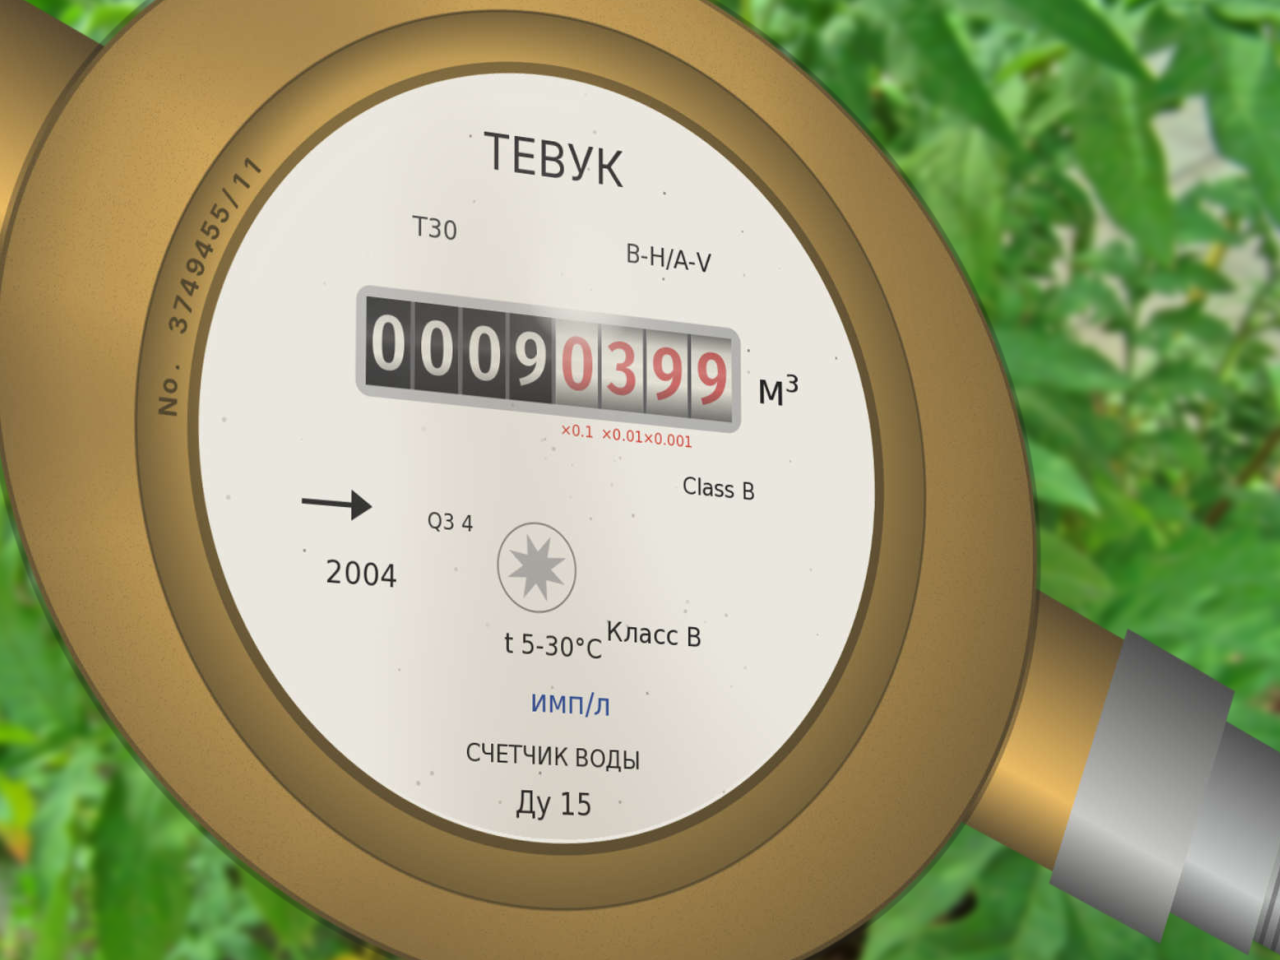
9.0399 m³
